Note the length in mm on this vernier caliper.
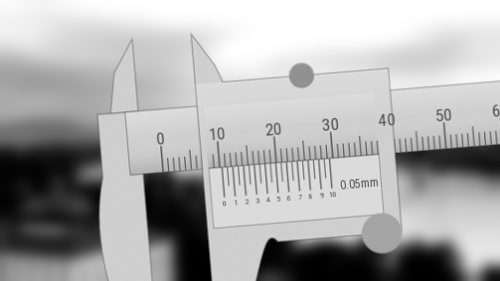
10.4 mm
